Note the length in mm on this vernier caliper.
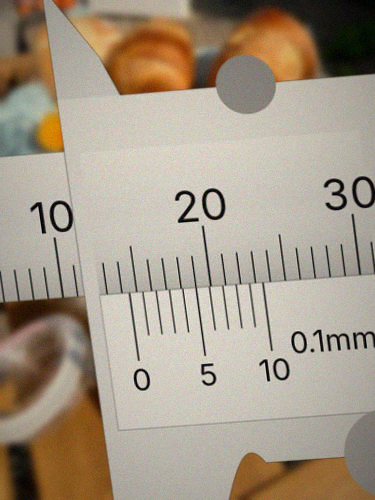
14.5 mm
